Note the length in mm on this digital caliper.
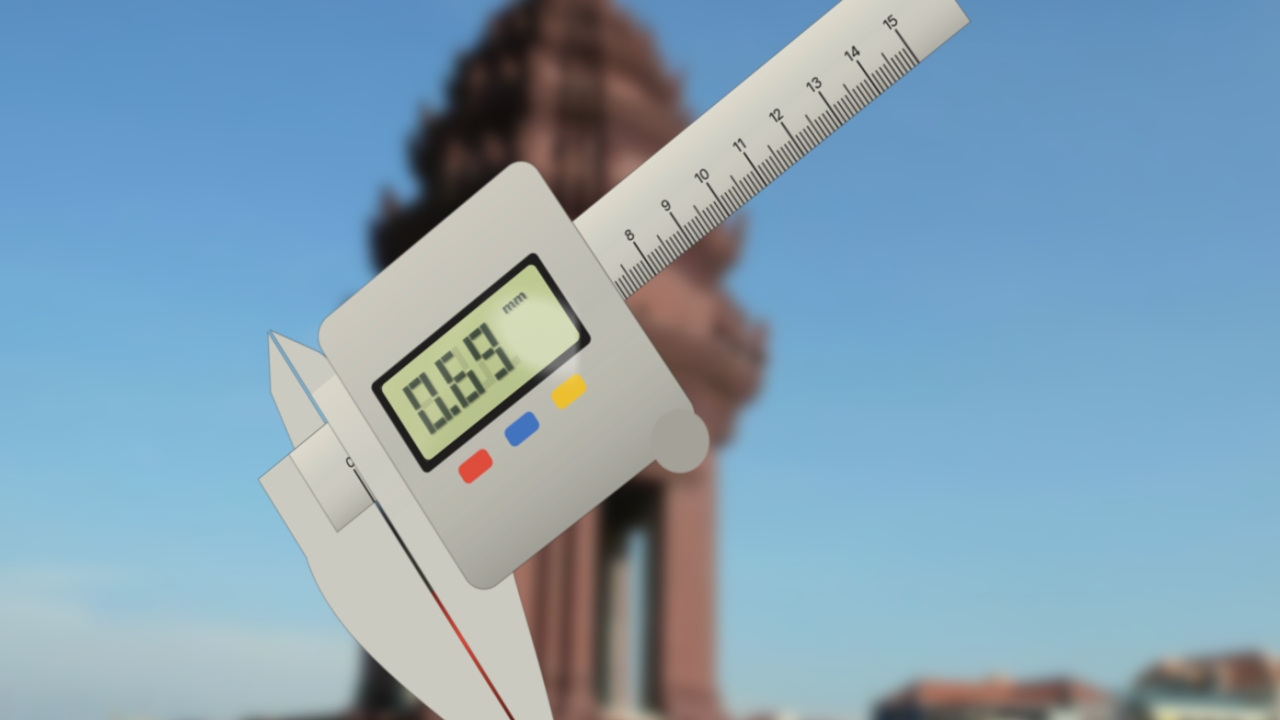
0.69 mm
